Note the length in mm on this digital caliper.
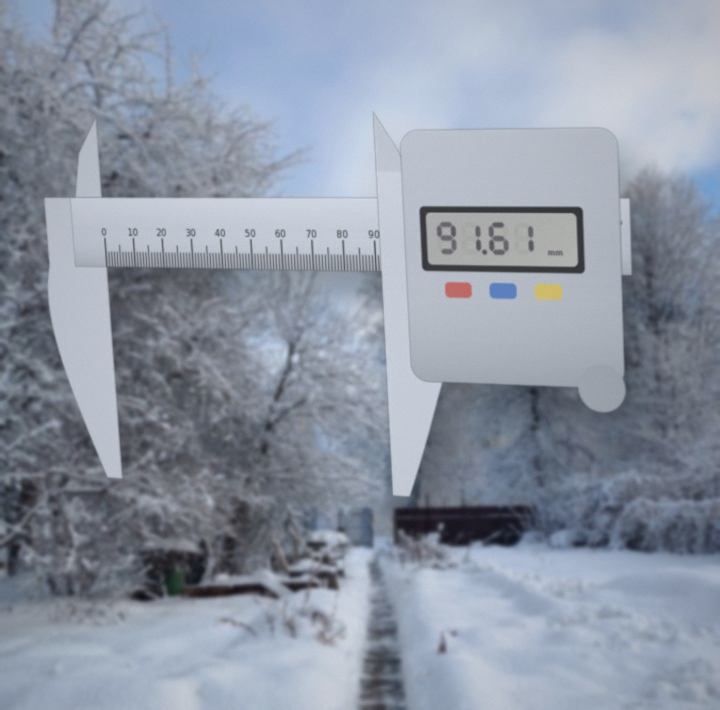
91.61 mm
